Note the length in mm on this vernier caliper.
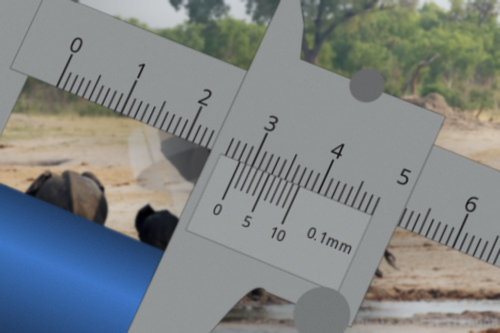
28.2 mm
